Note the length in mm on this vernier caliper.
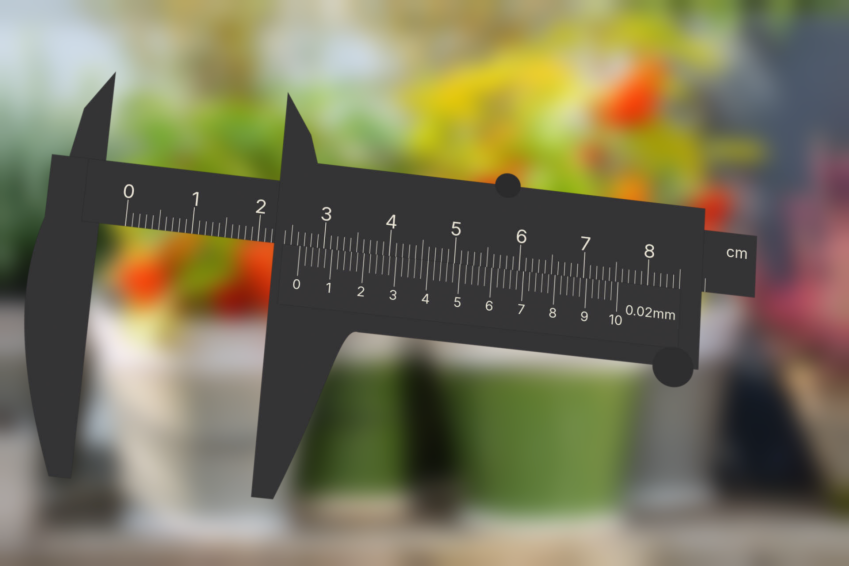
26.4 mm
